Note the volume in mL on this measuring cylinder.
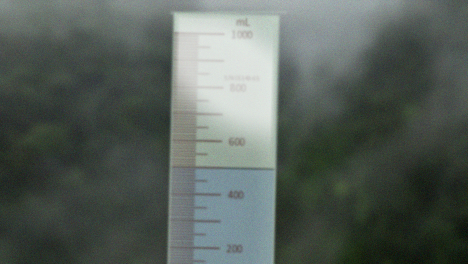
500 mL
